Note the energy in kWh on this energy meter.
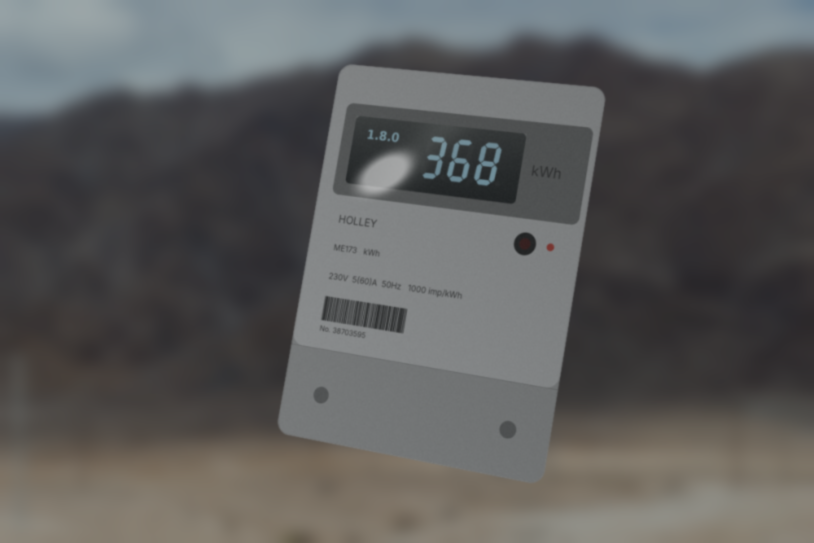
368 kWh
